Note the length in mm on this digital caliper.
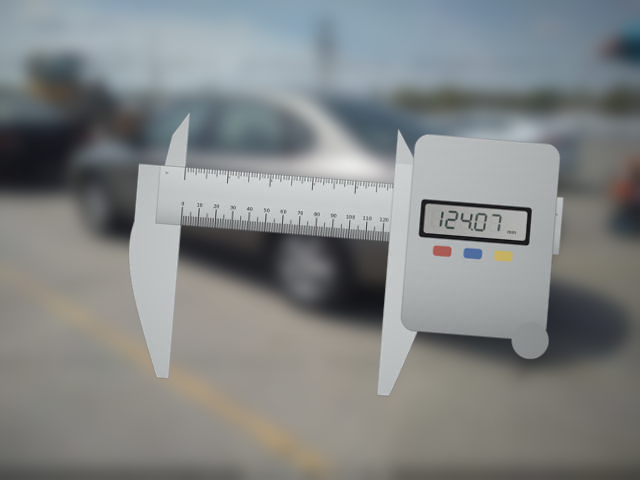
124.07 mm
